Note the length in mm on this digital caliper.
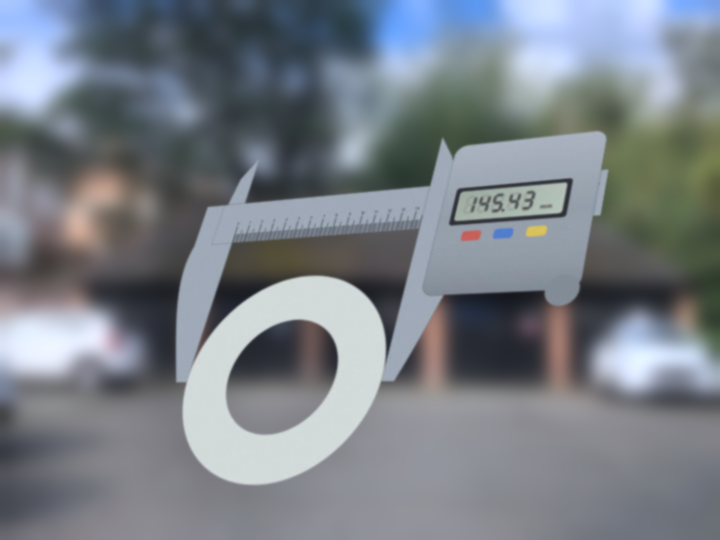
145.43 mm
